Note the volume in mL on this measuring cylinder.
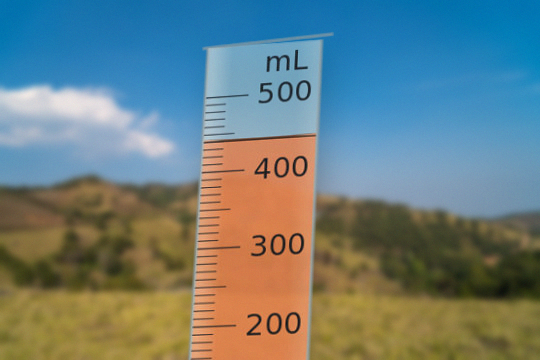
440 mL
